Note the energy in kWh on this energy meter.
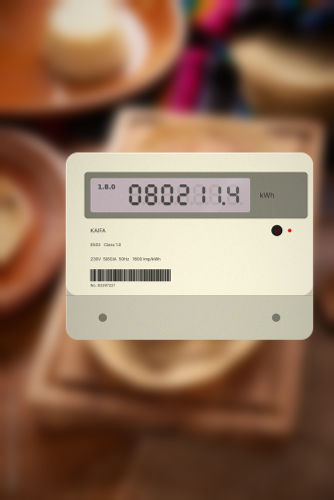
80211.4 kWh
